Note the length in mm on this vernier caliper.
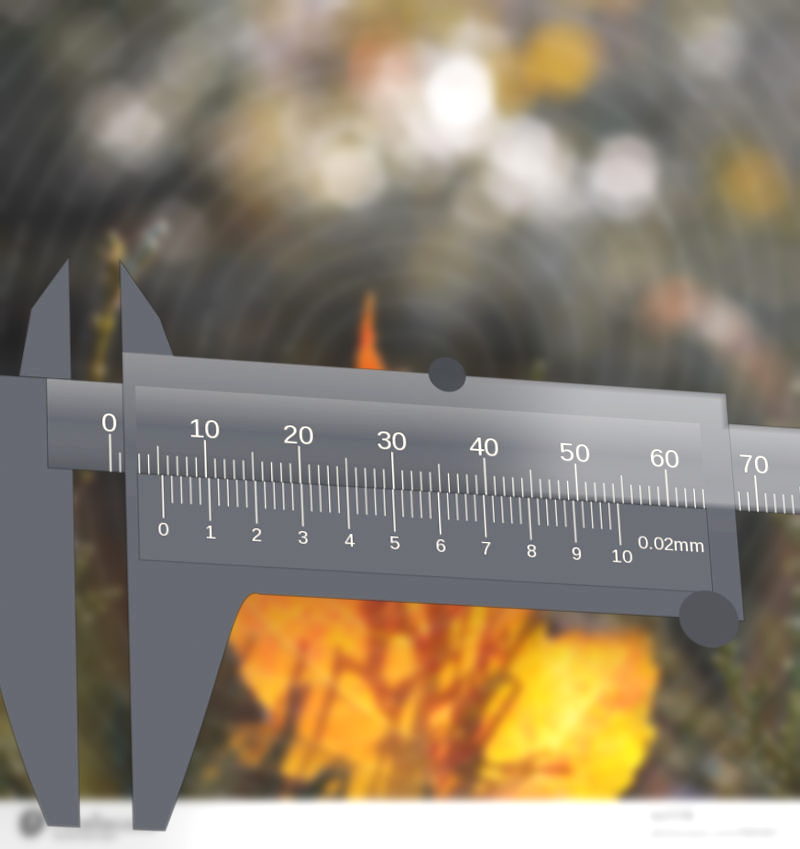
5.4 mm
